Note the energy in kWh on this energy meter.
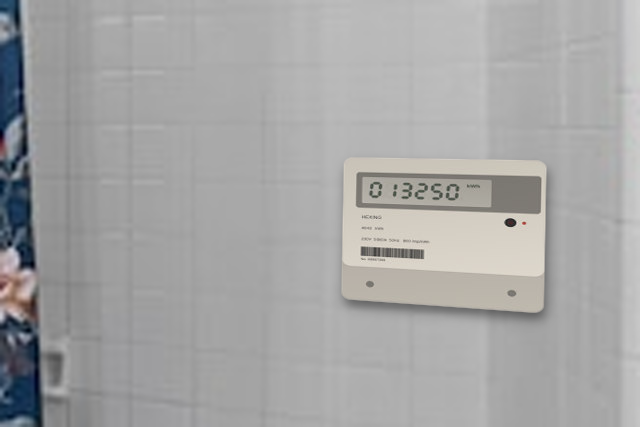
13250 kWh
